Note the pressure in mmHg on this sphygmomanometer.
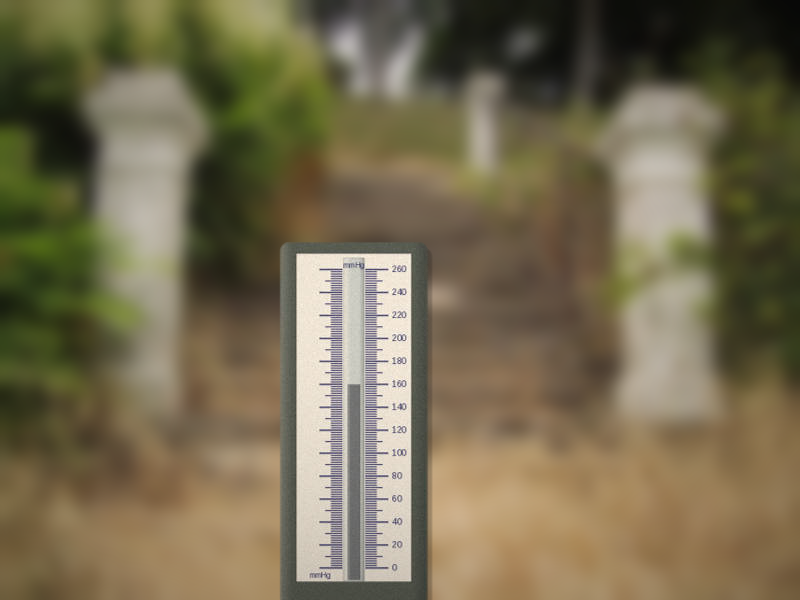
160 mmHg
